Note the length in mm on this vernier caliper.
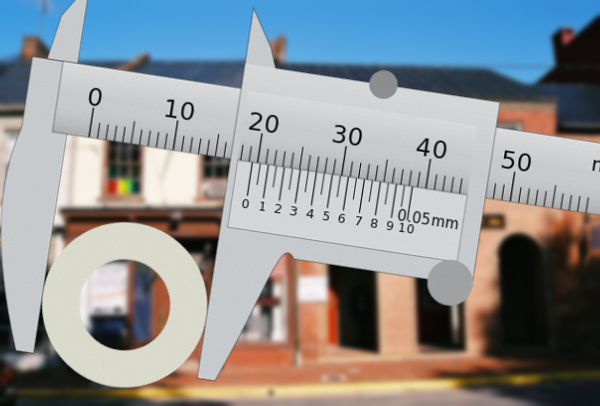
19.4 mm
